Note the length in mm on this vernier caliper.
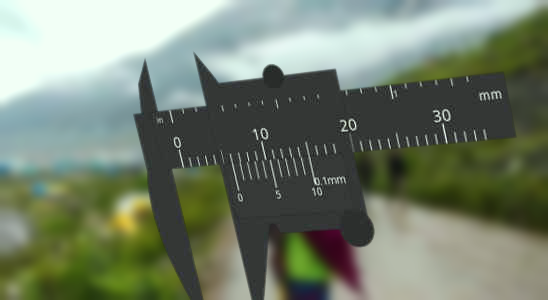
6.0 mm
